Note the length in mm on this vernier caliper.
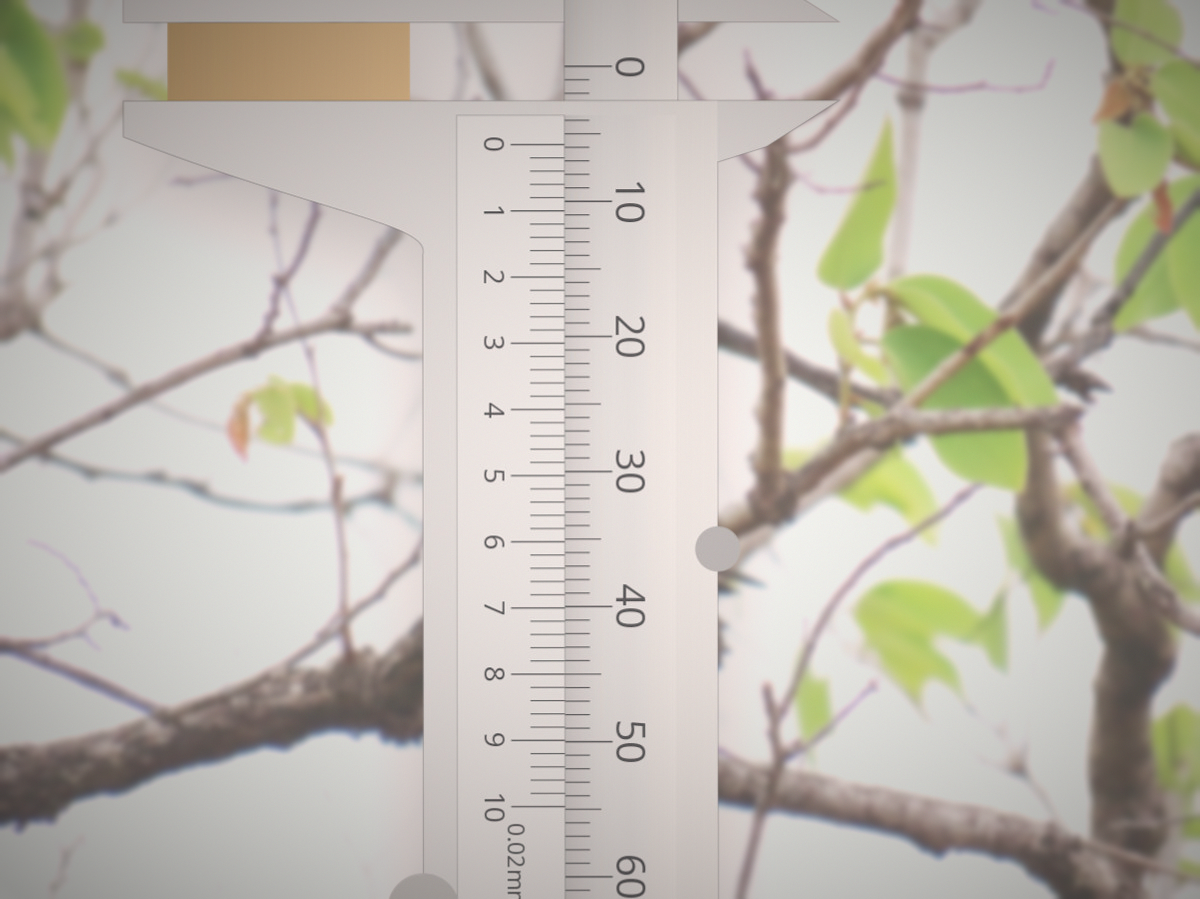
5.8 mm
